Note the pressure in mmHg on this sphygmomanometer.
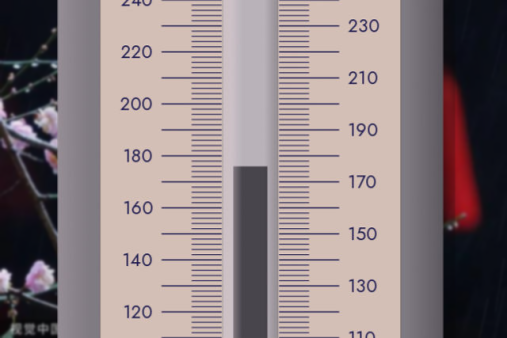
176 mmHg
